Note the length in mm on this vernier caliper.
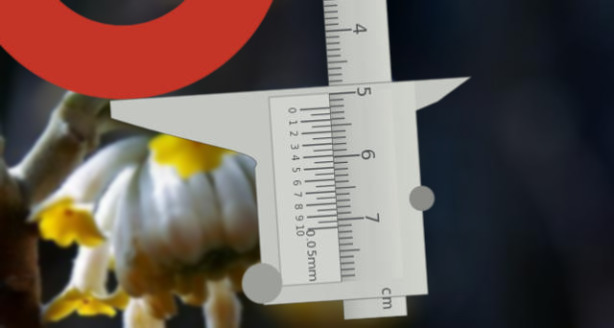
52.2 mm
